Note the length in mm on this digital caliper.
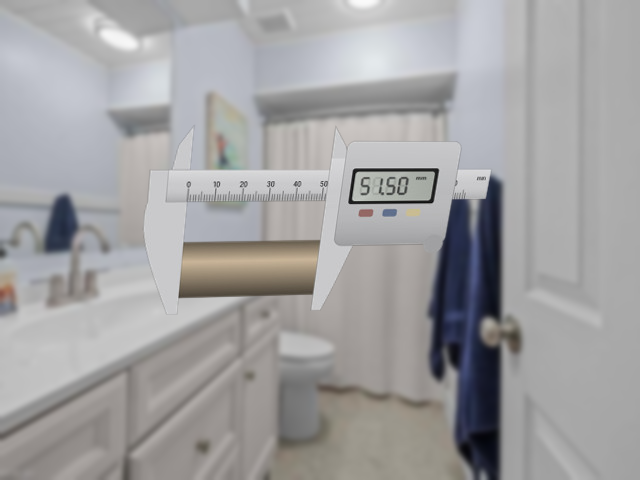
51.50 mm
